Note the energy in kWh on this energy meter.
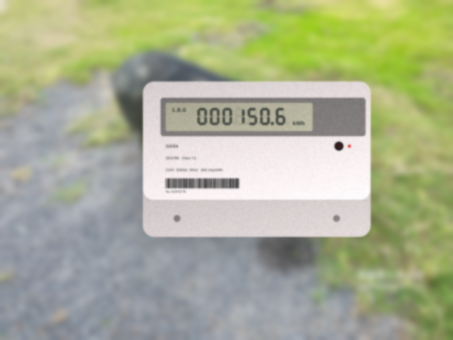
150.6 kWh
